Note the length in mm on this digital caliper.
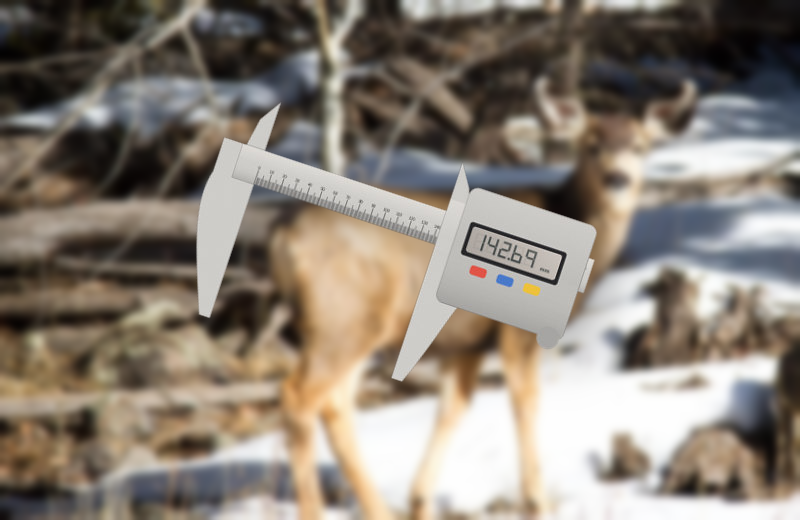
142.69 mm
